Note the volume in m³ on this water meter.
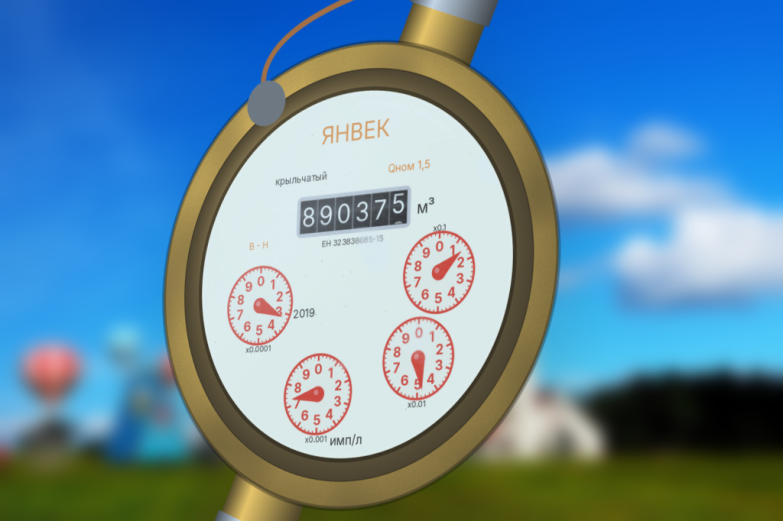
890375.1473 m³
